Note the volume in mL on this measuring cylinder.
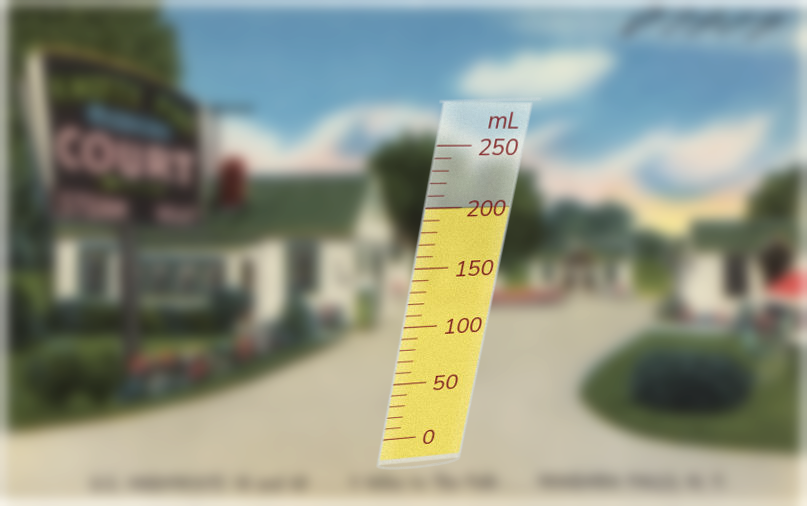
200 mL
